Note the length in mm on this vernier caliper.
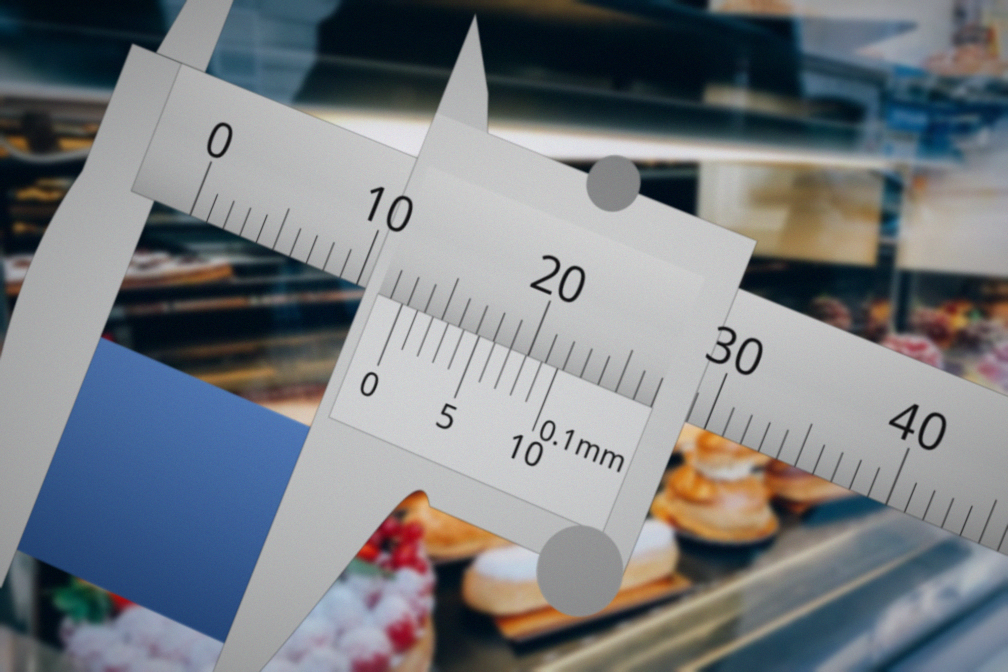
12.7 mm
